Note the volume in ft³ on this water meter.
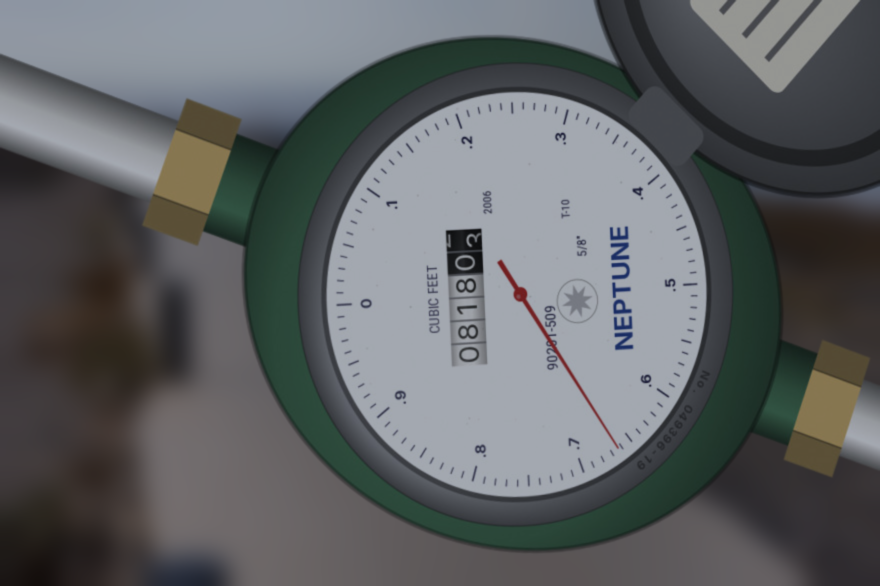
81802.66 ft³
